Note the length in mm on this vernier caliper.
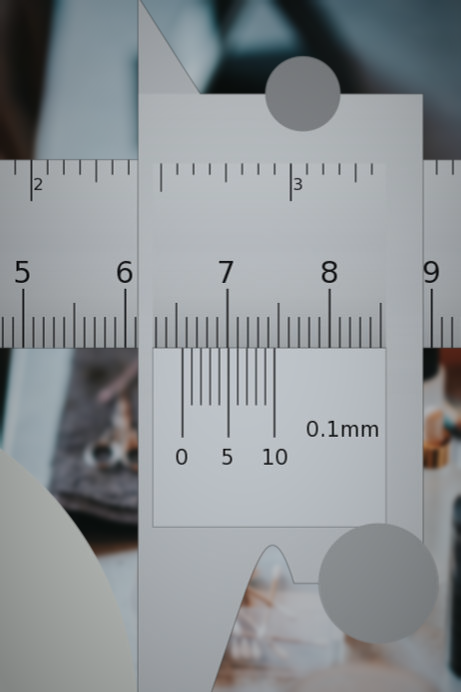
65.6 mm
